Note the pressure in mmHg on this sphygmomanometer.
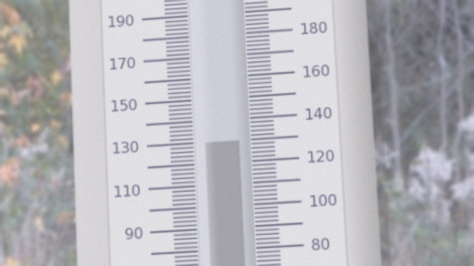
130 mmHg
